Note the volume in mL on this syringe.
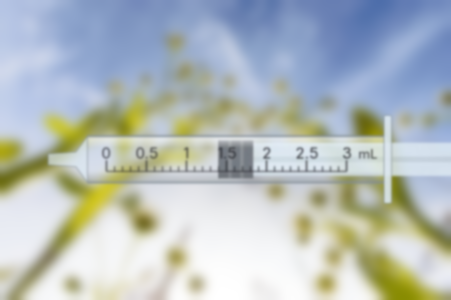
1.4 mL
